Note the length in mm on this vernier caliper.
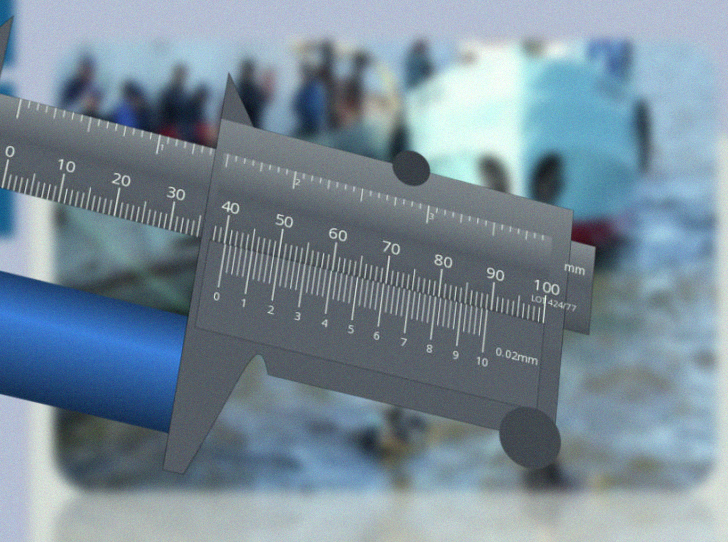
40.2 mm
